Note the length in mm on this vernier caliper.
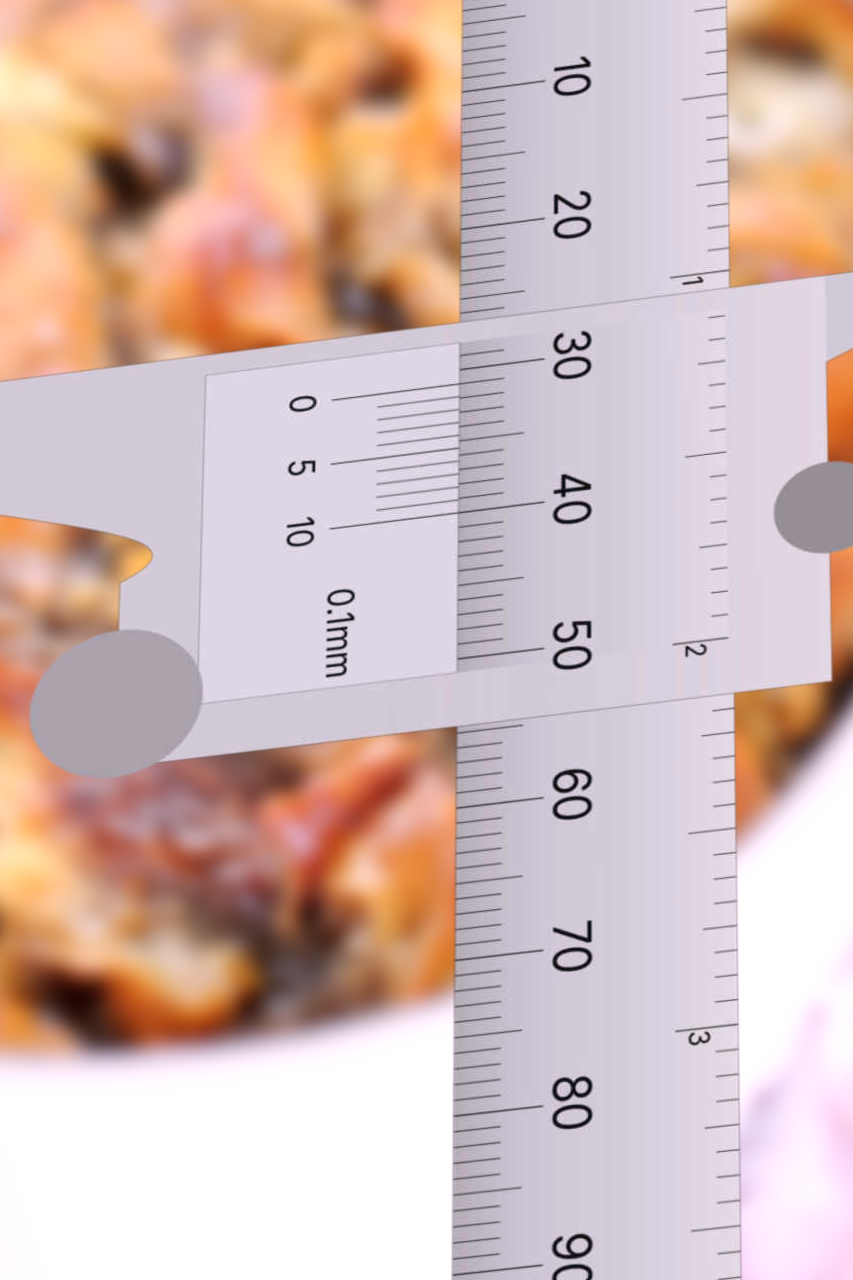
31.0 mm
